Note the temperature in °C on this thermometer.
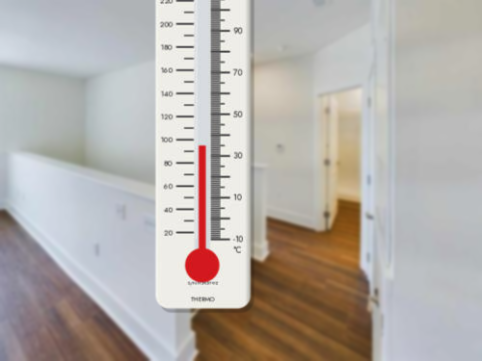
35 °C
